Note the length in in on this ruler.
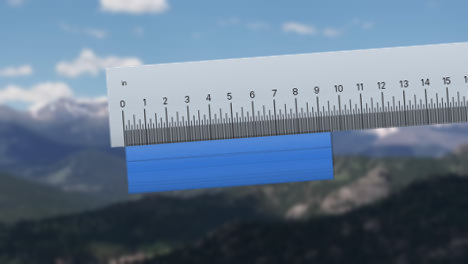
9.5 in
